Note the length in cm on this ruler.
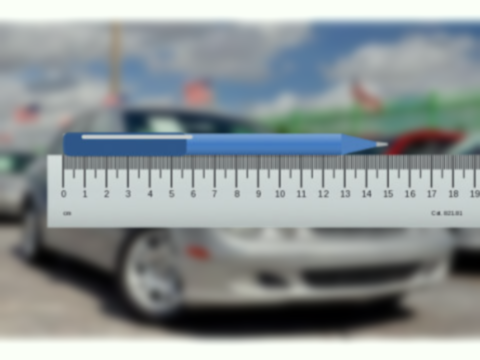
15 cm
